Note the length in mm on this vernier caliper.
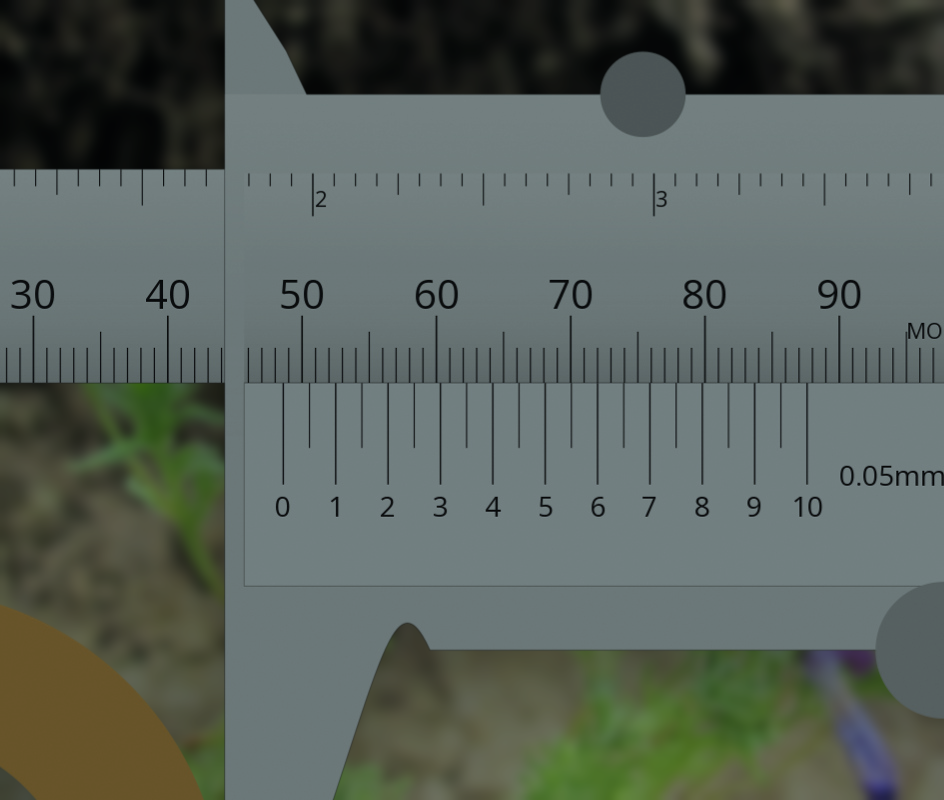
48.6 mm
